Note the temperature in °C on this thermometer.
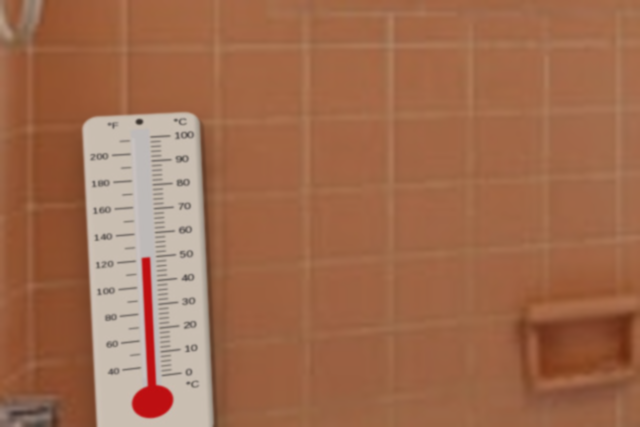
50 °C
